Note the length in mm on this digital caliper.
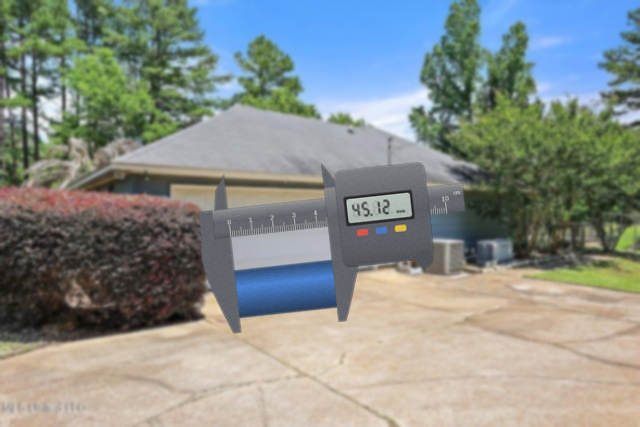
45.12 mm
